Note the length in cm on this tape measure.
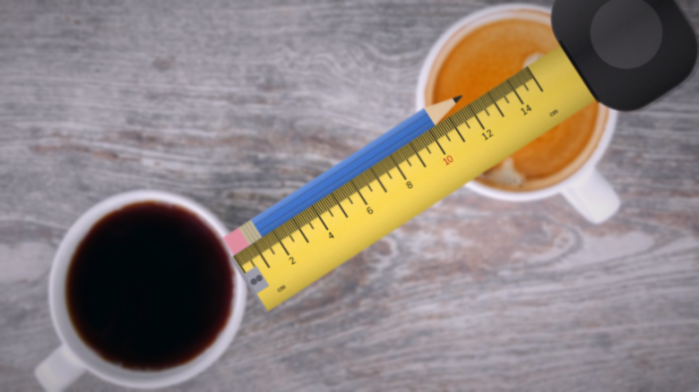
12 cm
